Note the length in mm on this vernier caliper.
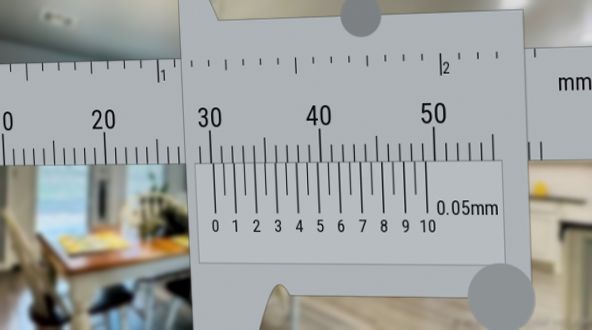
30.2 mm
